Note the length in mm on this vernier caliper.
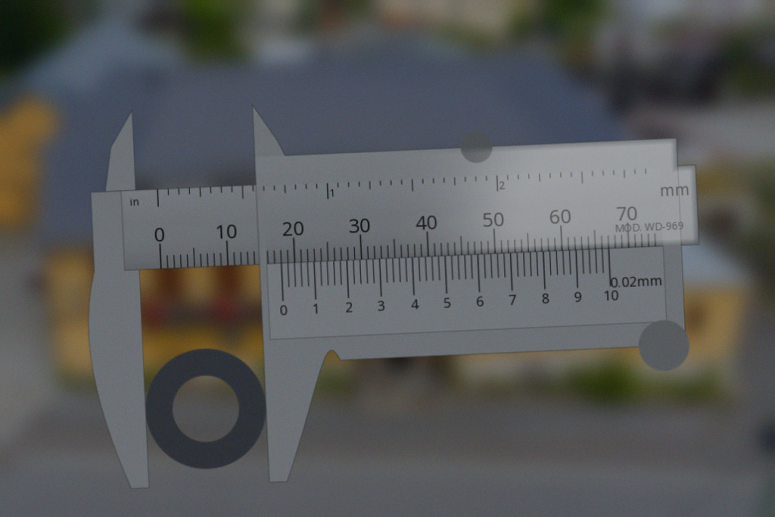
18.0 mm
